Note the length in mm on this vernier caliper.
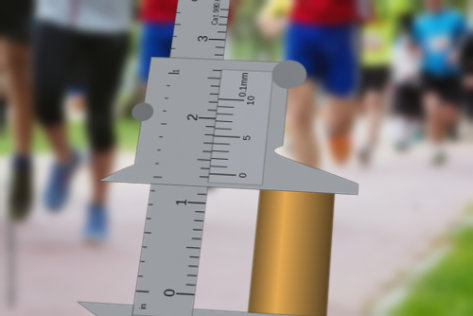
13.4 mm
